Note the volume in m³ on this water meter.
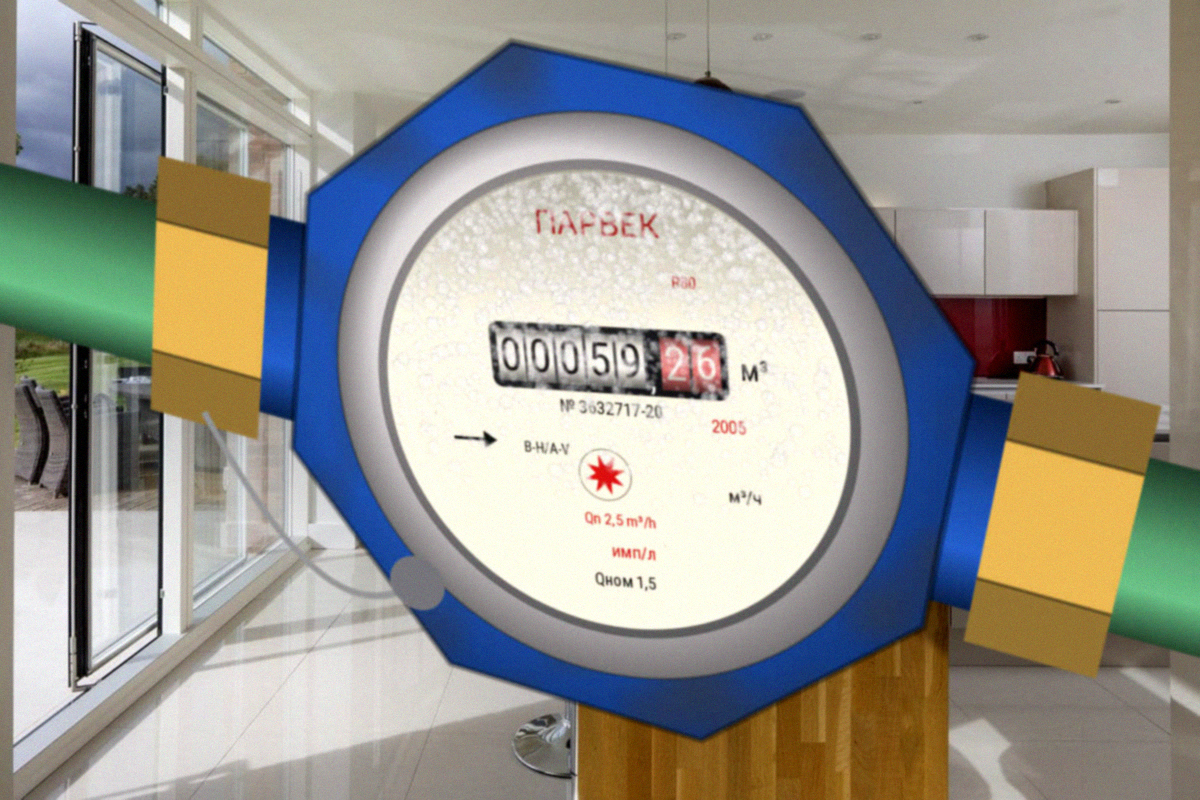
59.26 m³
